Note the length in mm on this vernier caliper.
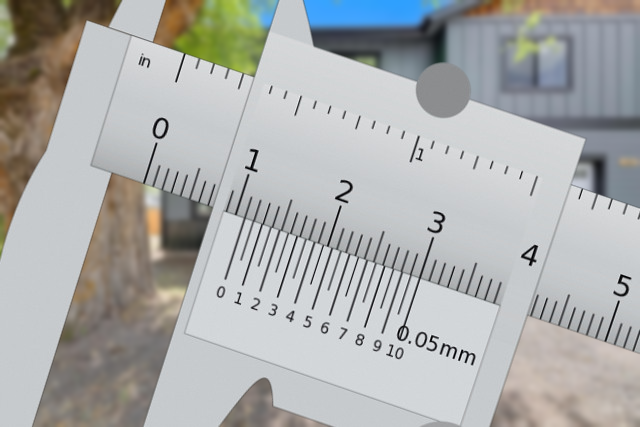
11.0 mm
